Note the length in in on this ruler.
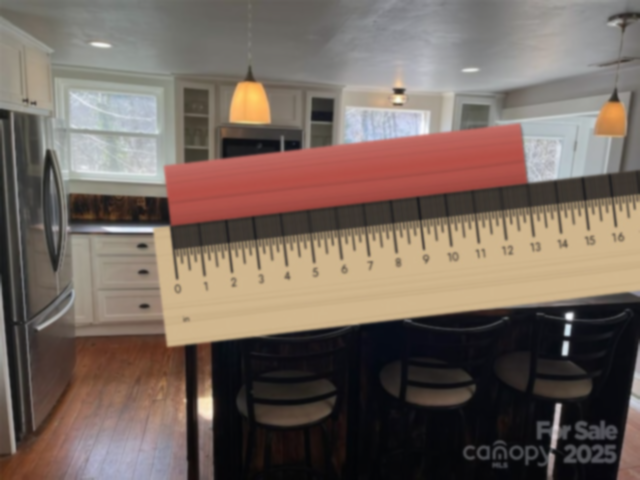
13 in
